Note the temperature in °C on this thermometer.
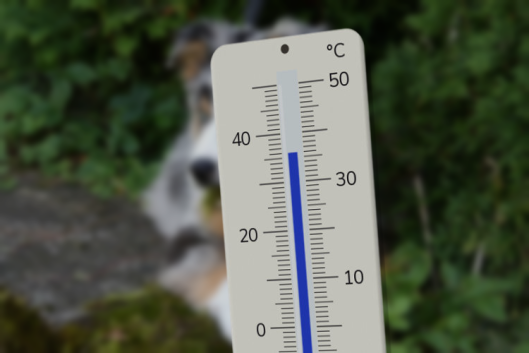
36 °C
